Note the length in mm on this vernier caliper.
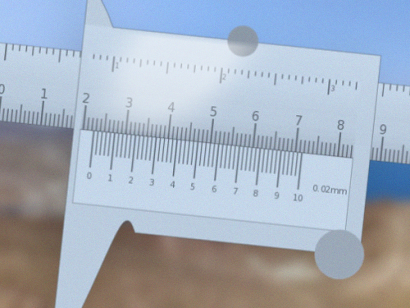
22.5 mm
